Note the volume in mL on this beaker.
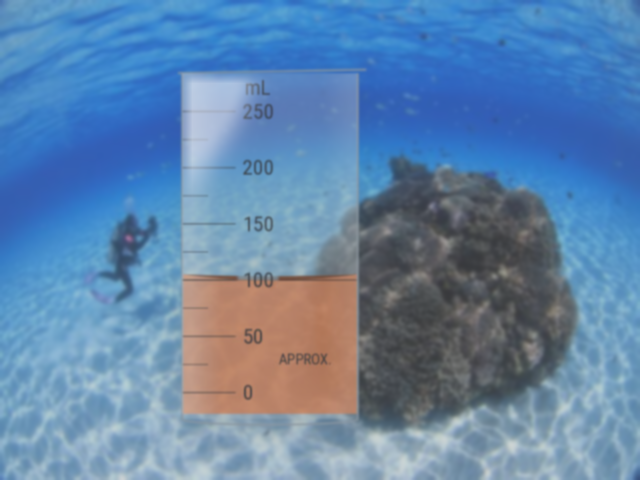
100 mL
